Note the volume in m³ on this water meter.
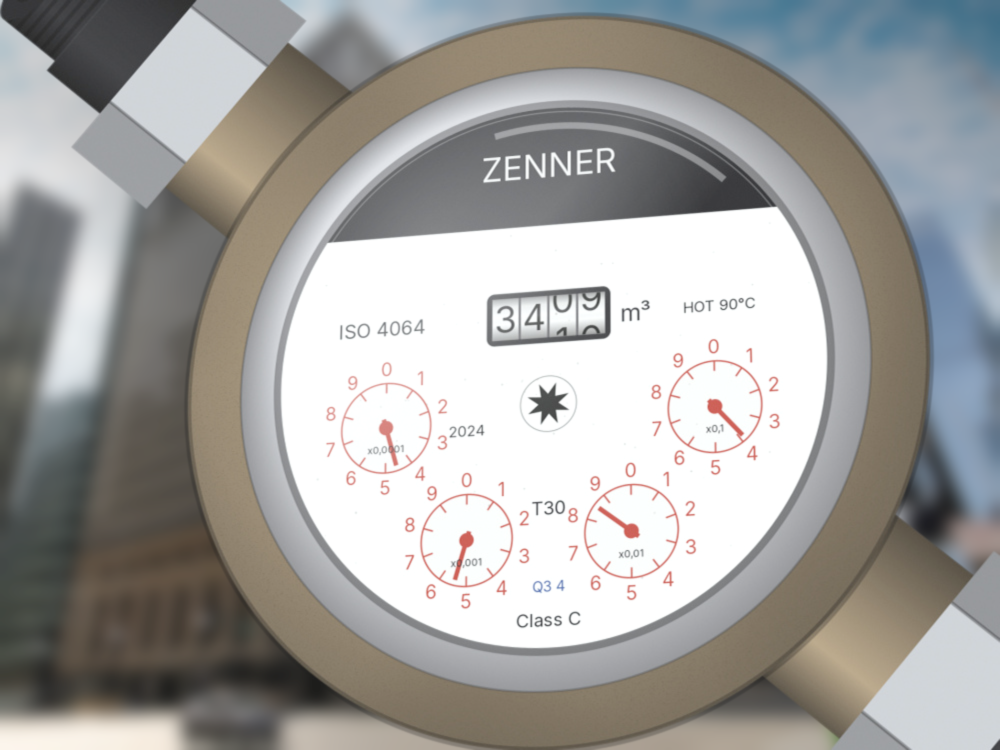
3409.3854 m³
